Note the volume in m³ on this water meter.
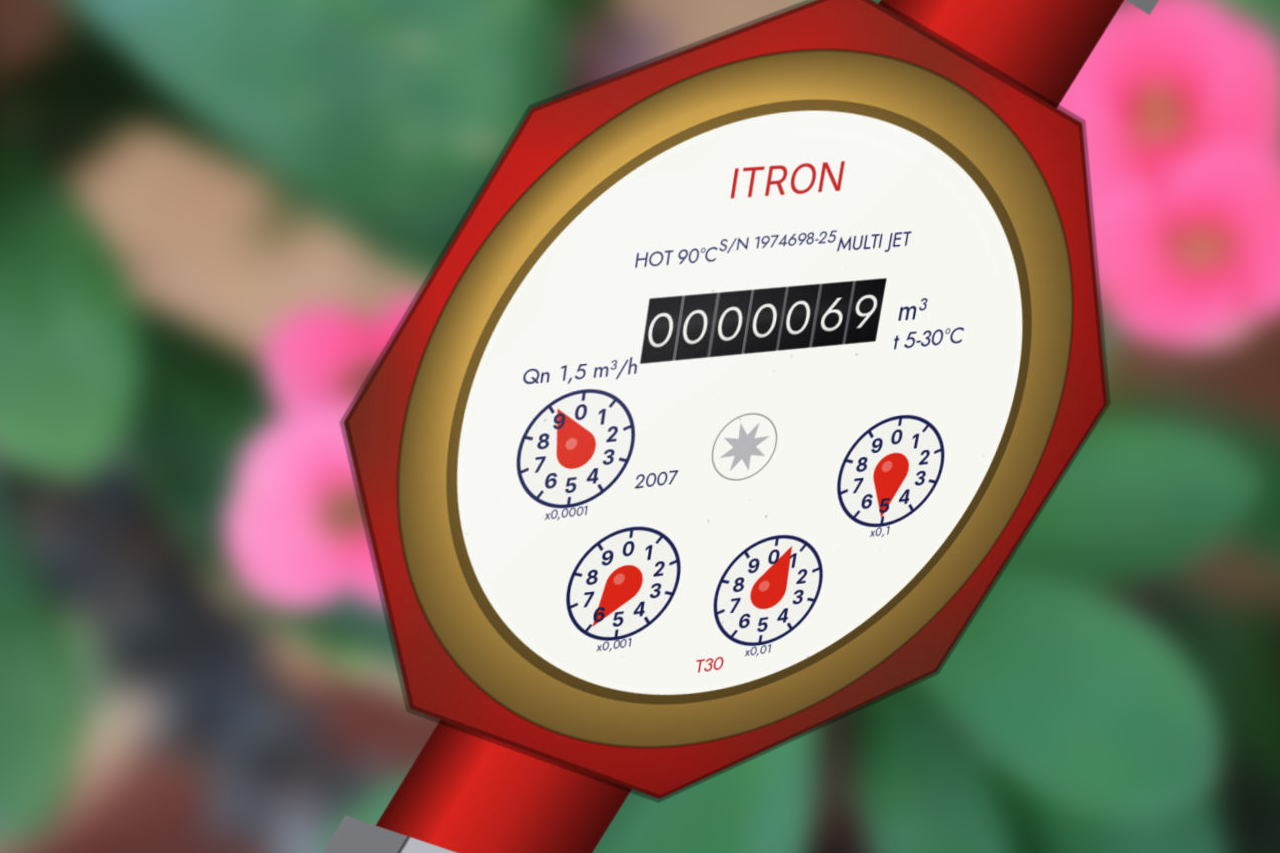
69.5059 m³
